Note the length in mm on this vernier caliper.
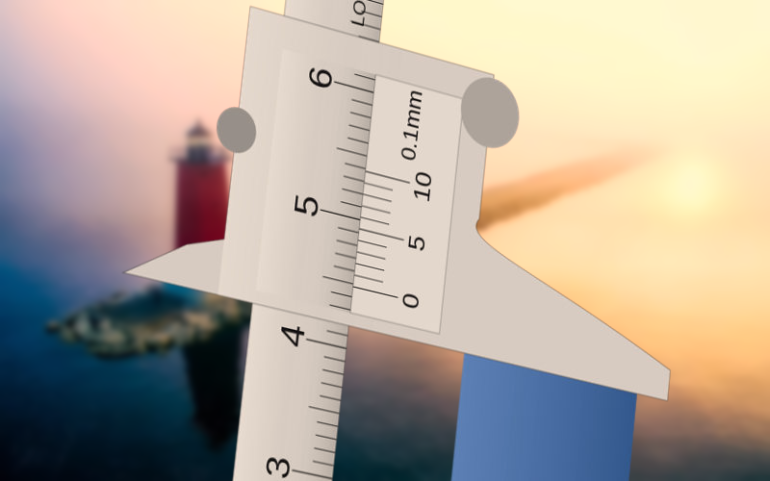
44.8 mm
